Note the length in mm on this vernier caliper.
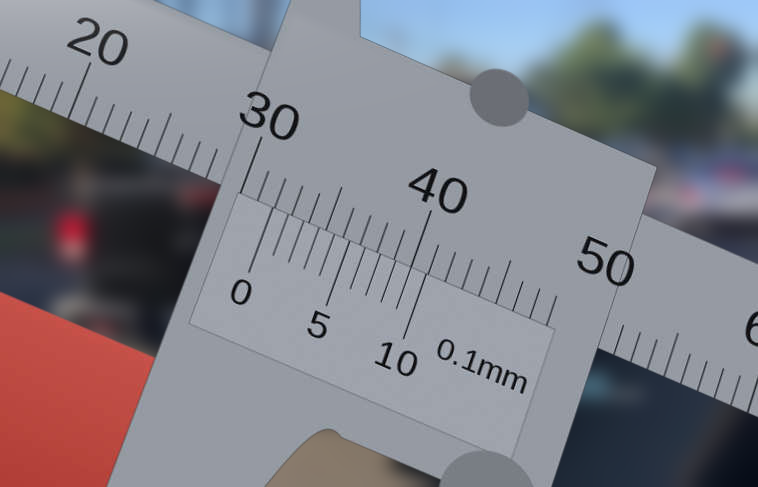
31.9 mm
